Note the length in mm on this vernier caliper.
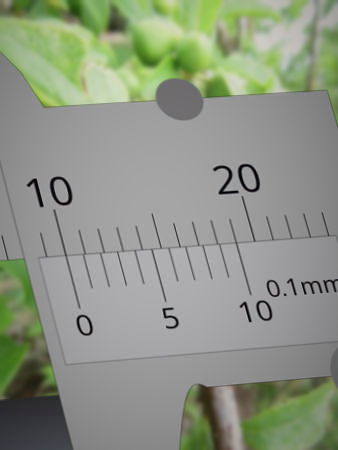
10.0 mm
